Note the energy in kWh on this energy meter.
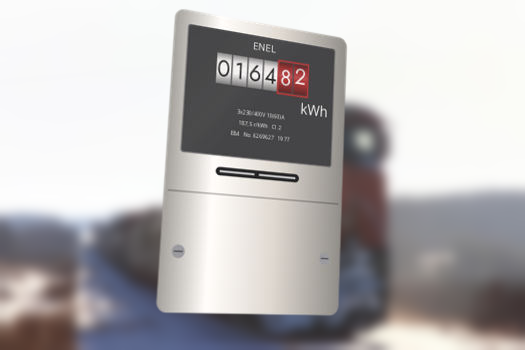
164.82 kWh
